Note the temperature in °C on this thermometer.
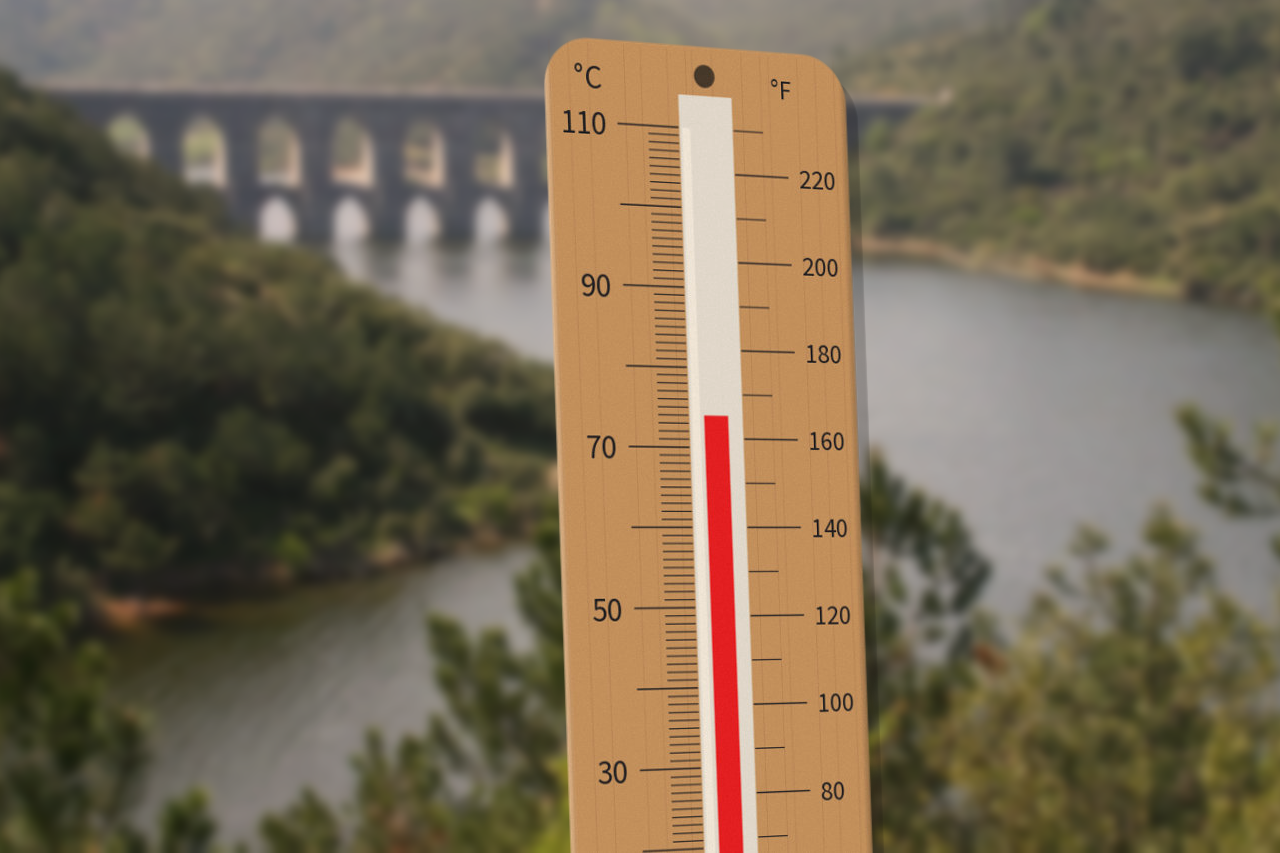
74 °C
